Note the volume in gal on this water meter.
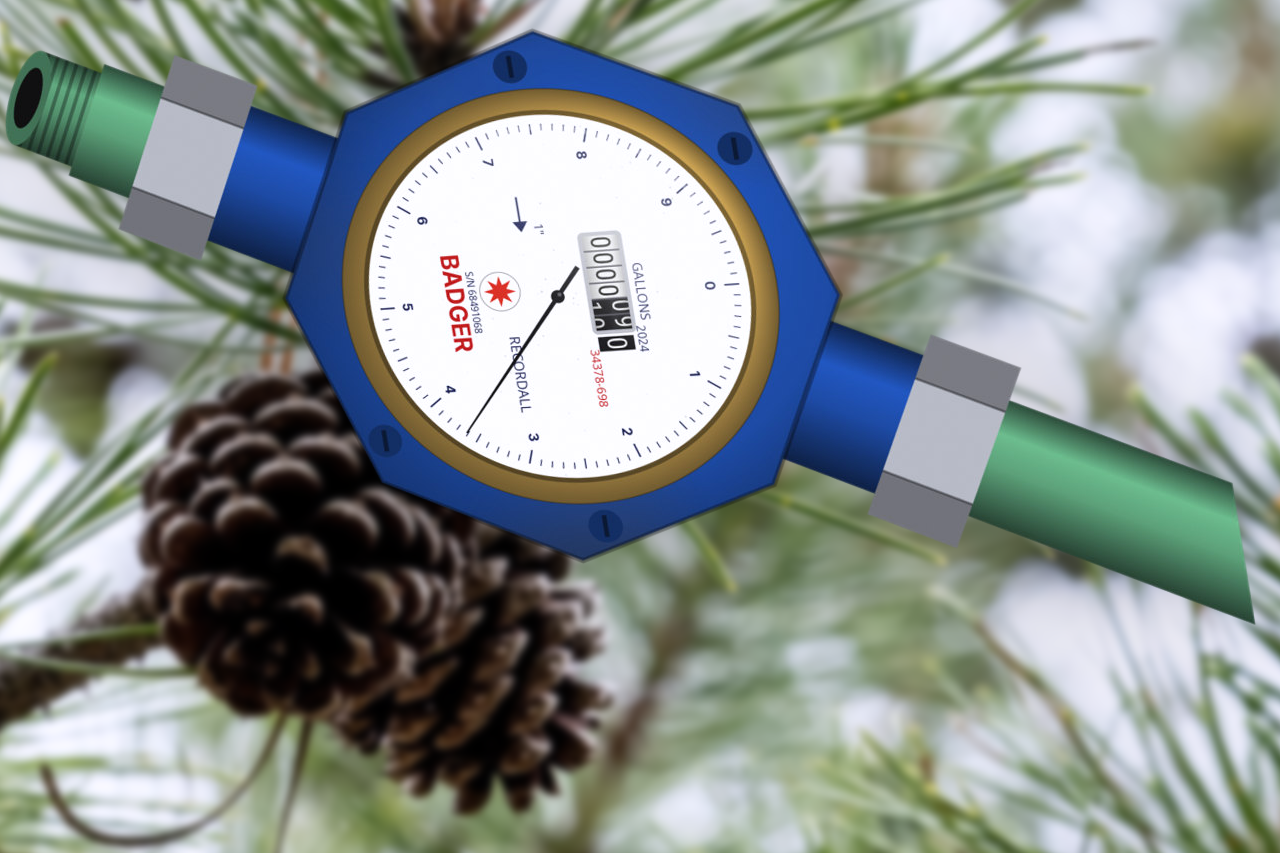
93.6 gal
